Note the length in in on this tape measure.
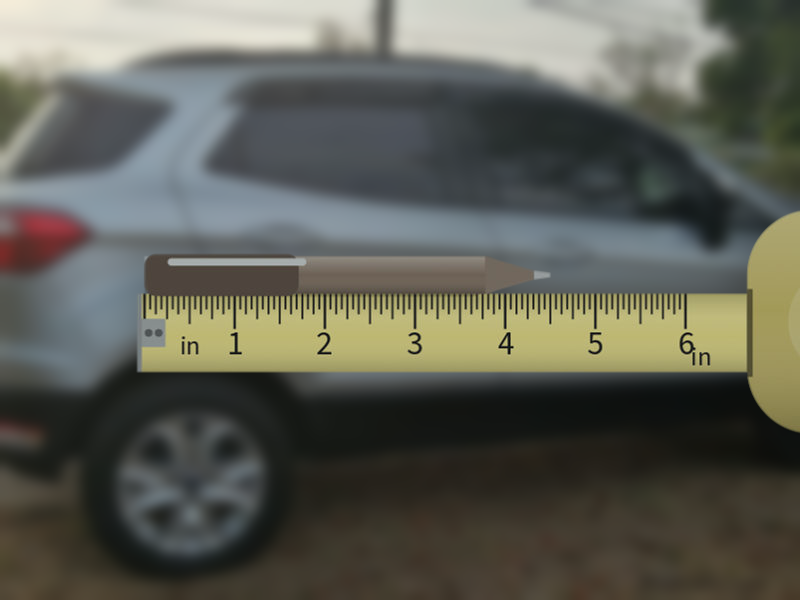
4.5 in
